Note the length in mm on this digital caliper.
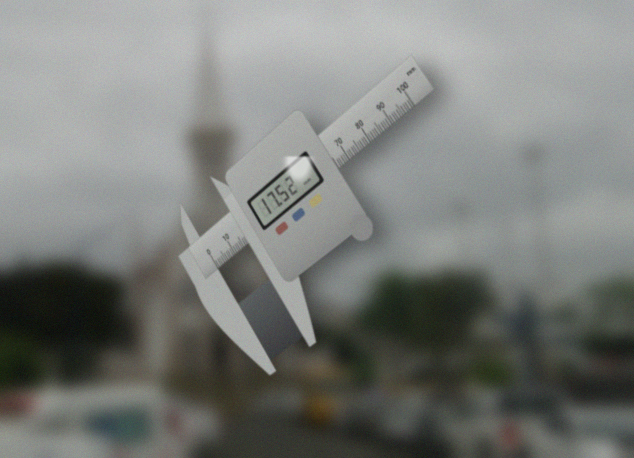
17.52 mm
